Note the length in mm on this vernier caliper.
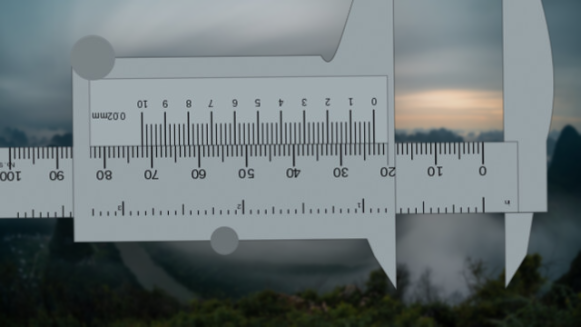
23.0 mm
